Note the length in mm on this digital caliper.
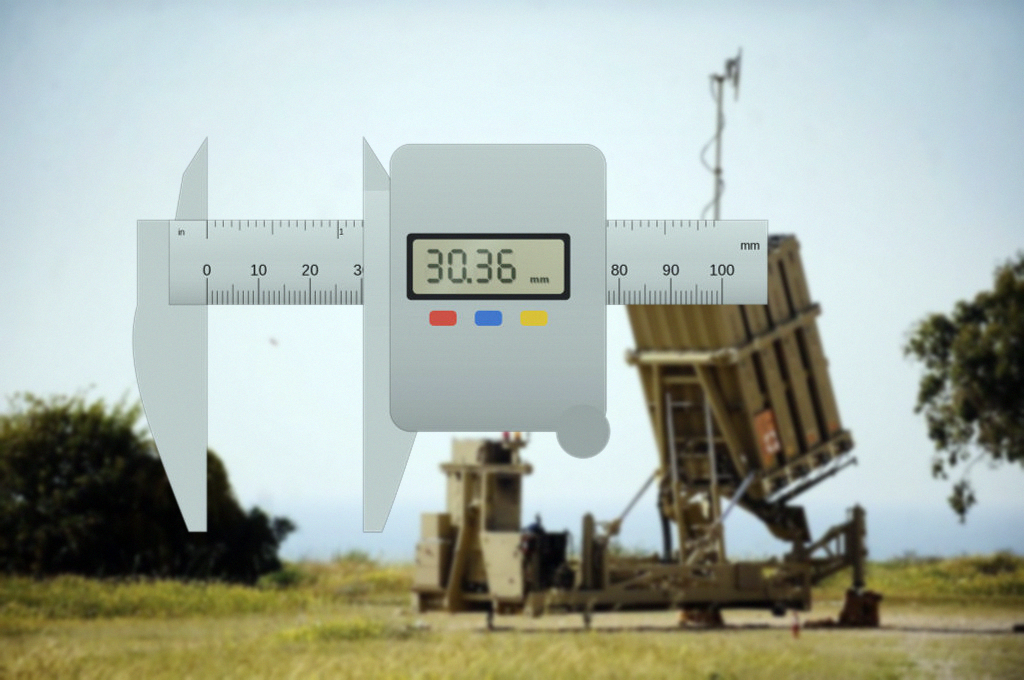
30.36 mm
